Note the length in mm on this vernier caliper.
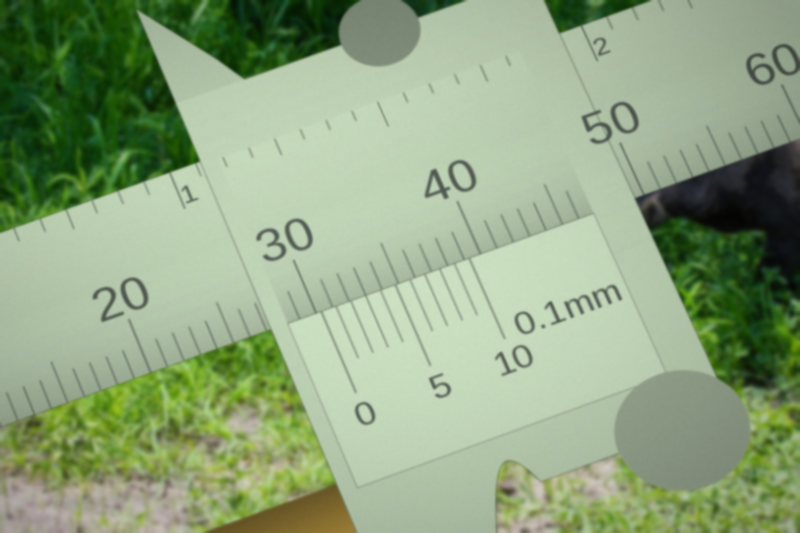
30.3 mm
